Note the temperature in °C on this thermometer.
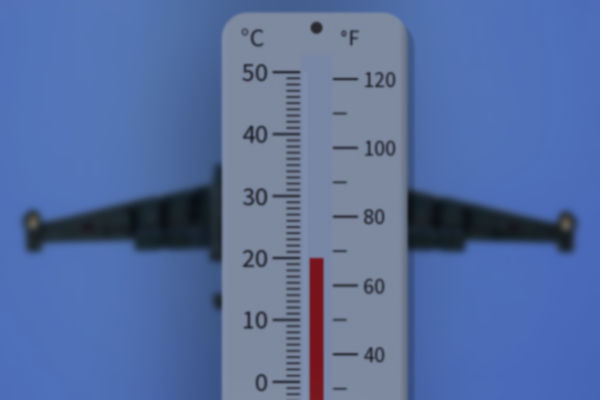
20 °C
